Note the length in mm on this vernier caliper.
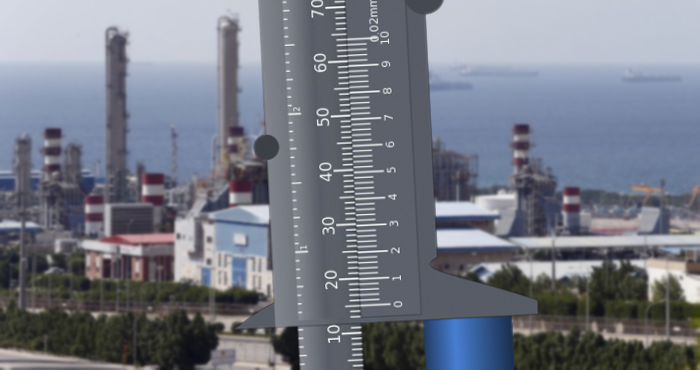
15.0 mm
